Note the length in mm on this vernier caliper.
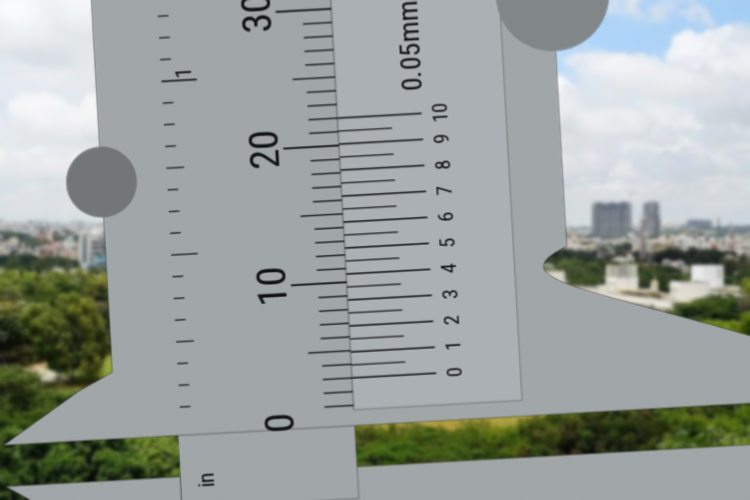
3.0 mm
